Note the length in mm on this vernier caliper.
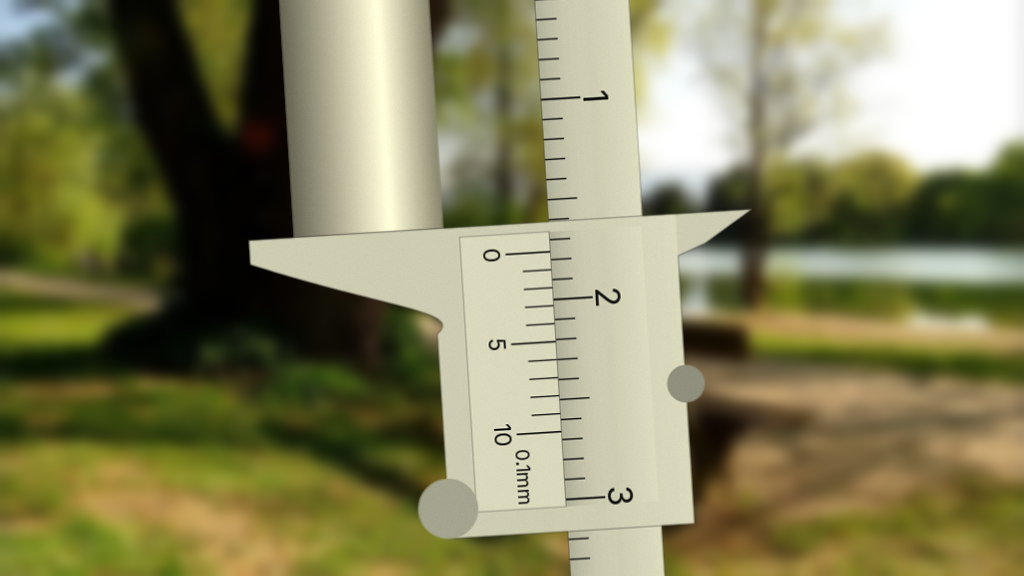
17.6 mm
